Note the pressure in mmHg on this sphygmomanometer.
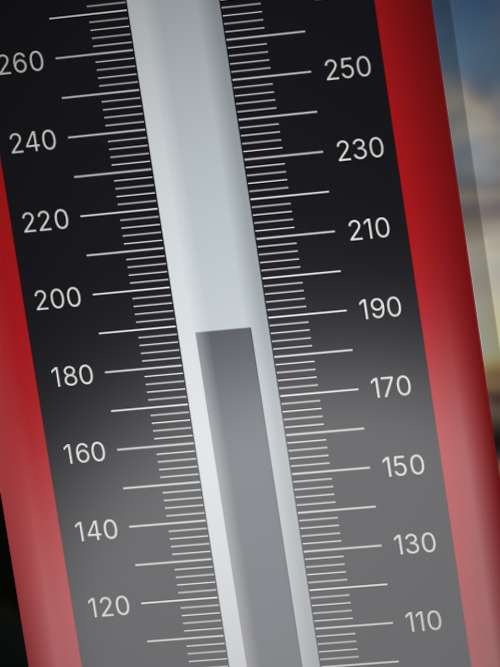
188 mmHg
